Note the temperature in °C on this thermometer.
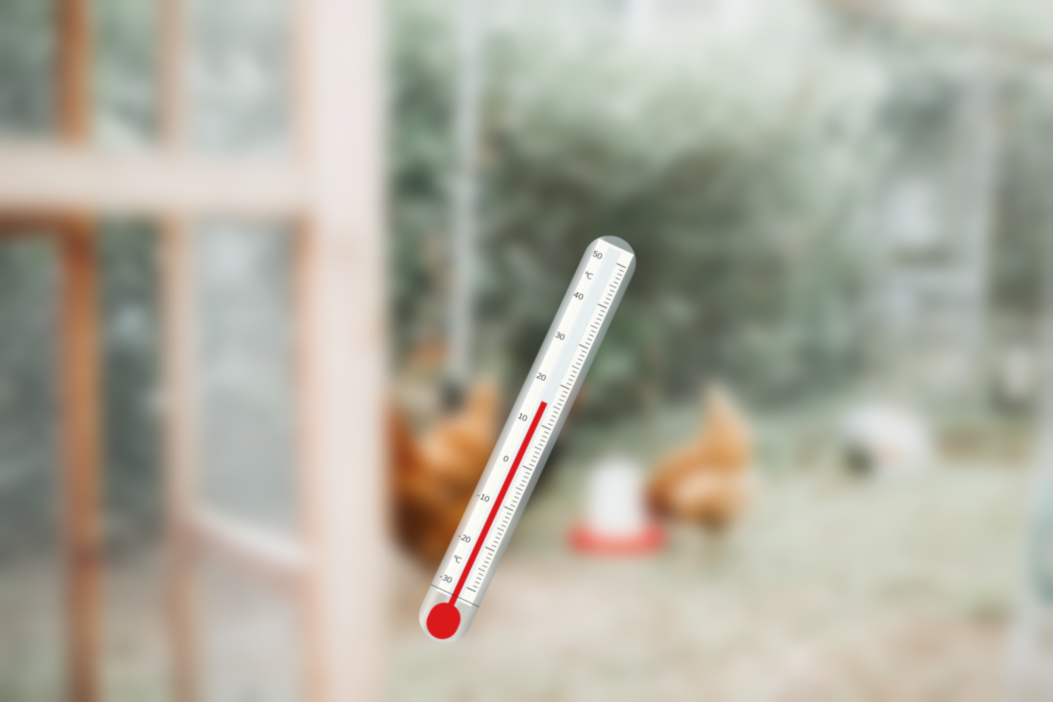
15 °C
